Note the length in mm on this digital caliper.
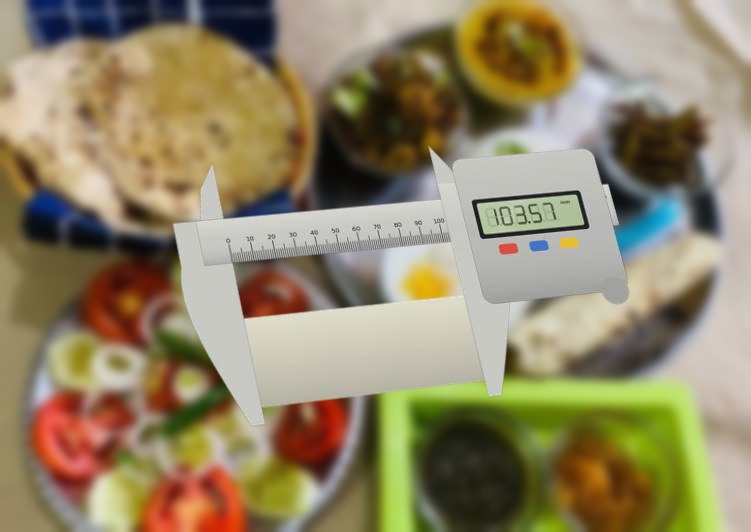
103.57 mm
